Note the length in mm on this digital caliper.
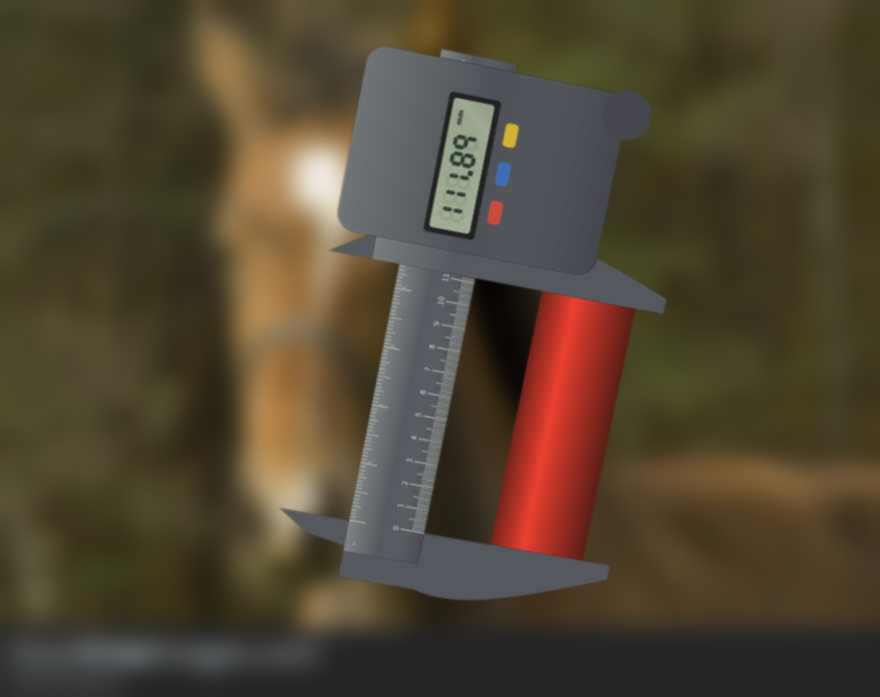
111.89 mm
